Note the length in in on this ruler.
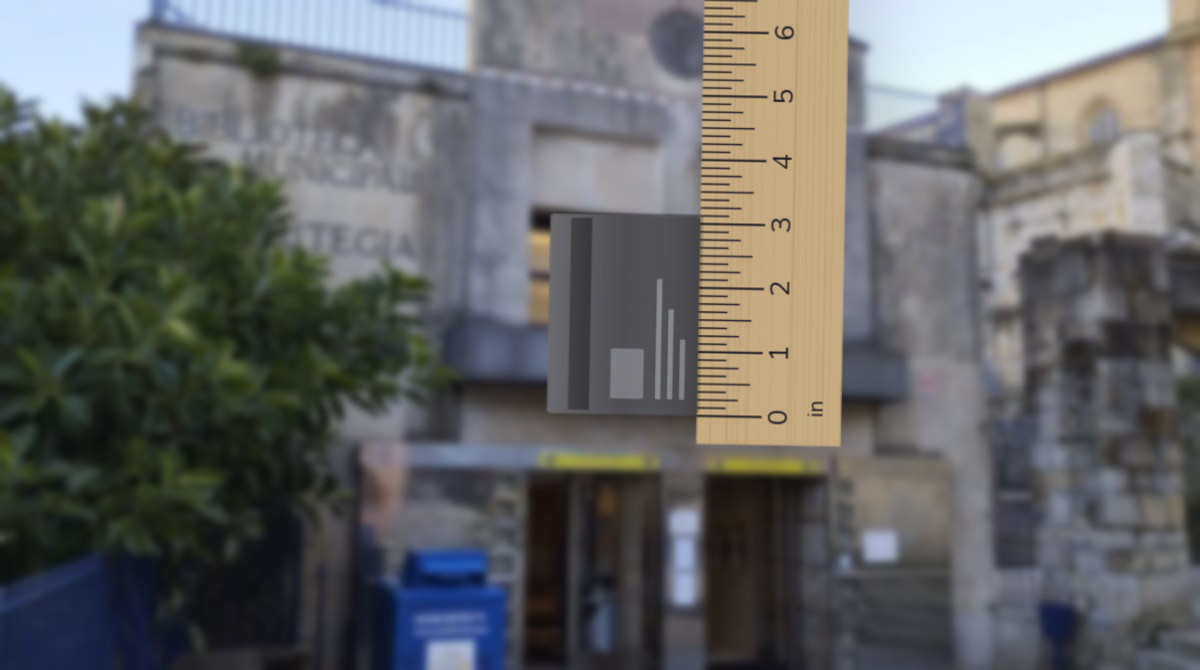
3.125 in
